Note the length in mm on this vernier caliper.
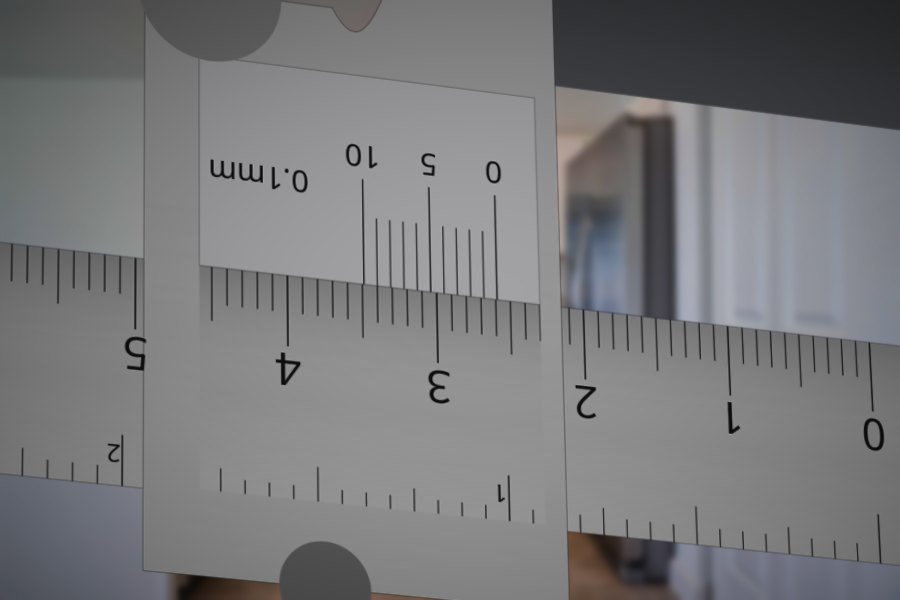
25.9 mm
